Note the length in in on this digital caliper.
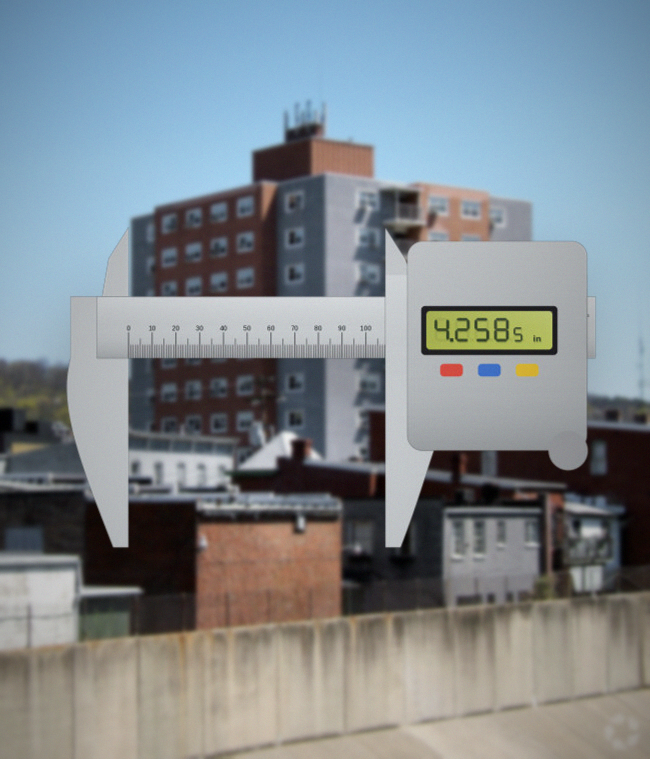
4.2585 in
